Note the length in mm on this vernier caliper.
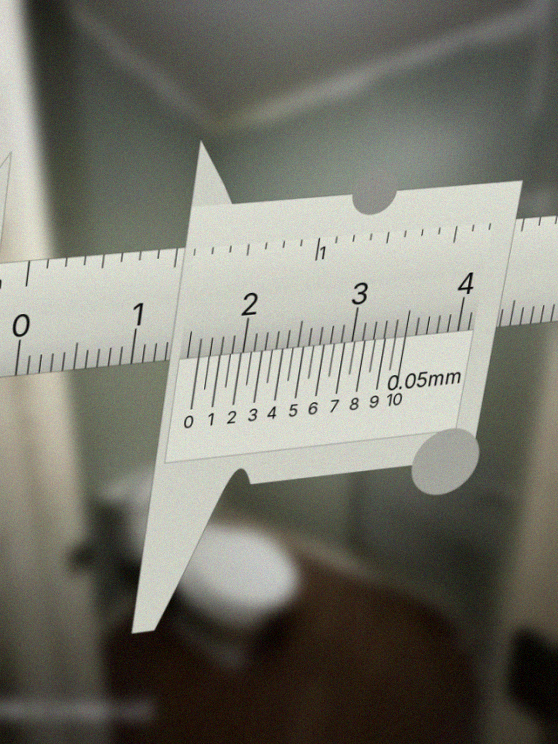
16.0 mm
